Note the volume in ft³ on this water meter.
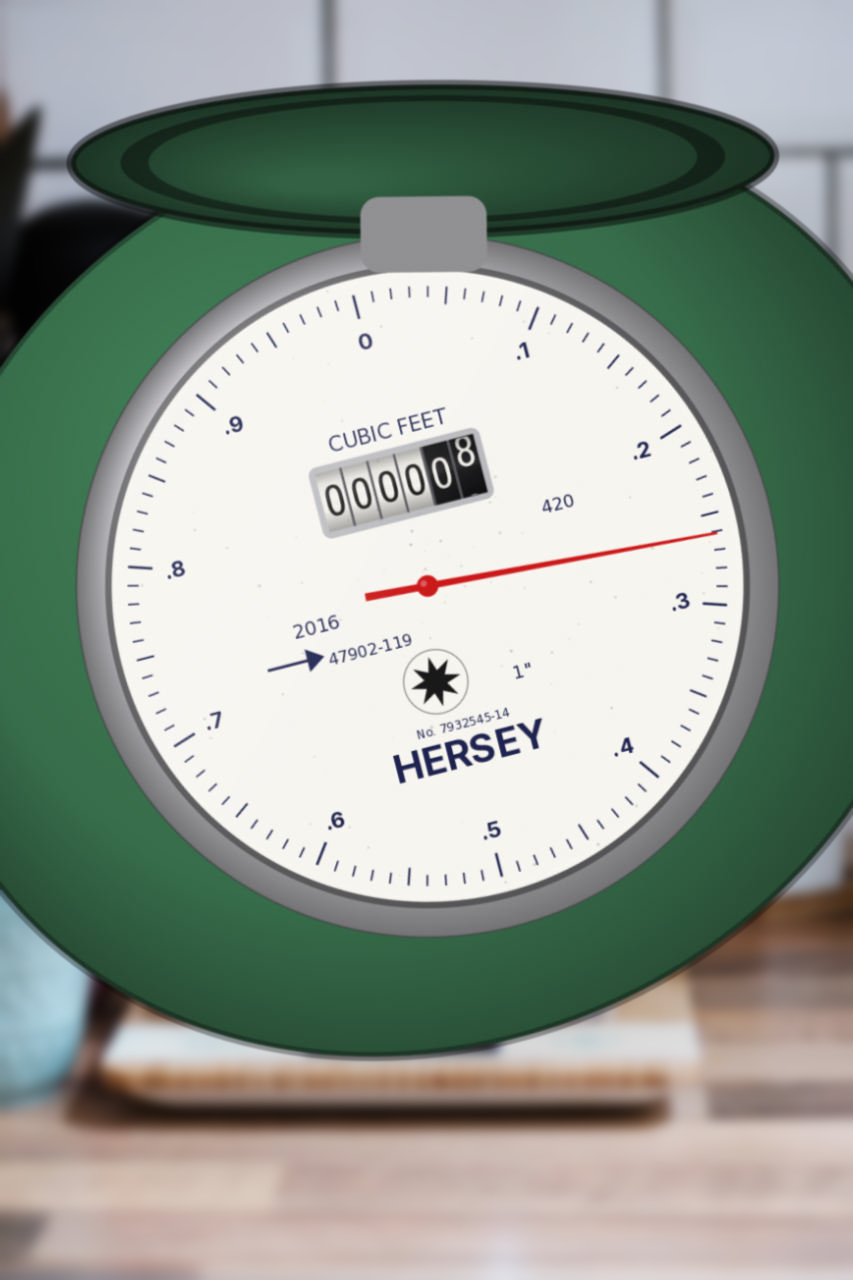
8.26 ft³
